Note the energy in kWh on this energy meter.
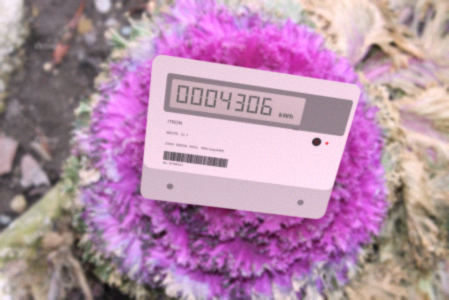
4306 kWh
